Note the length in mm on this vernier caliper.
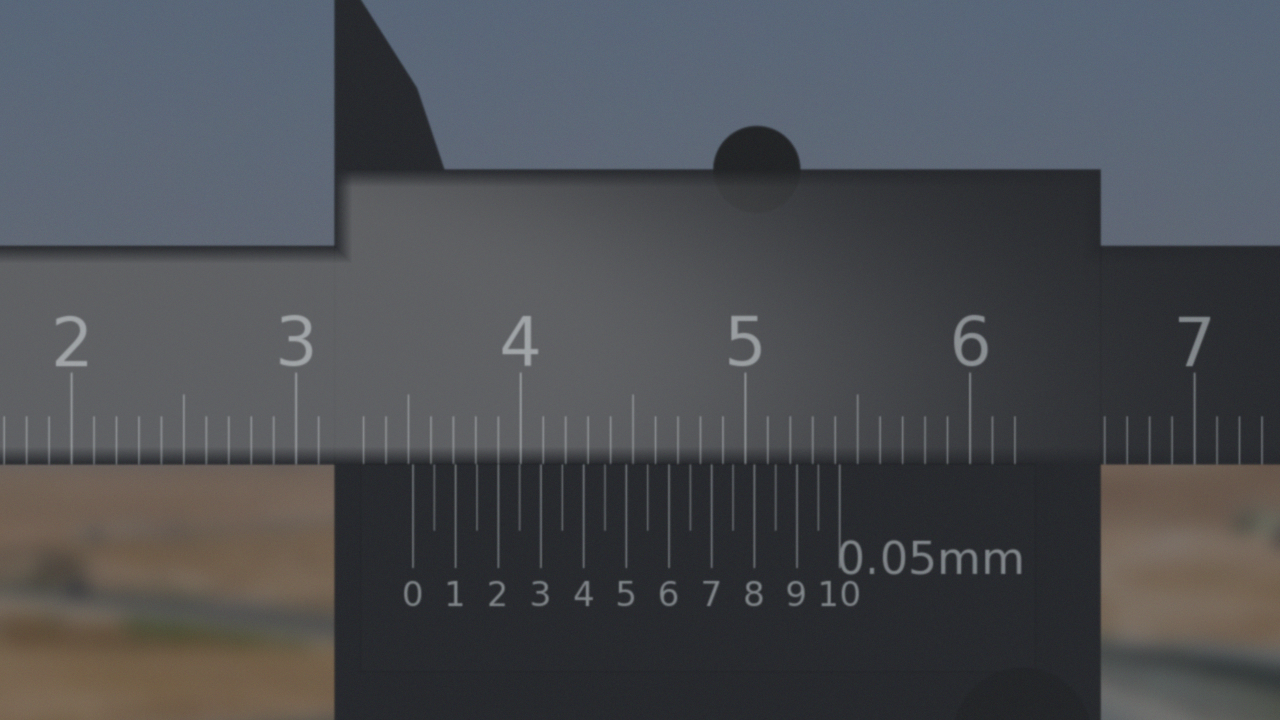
35.2 mm
